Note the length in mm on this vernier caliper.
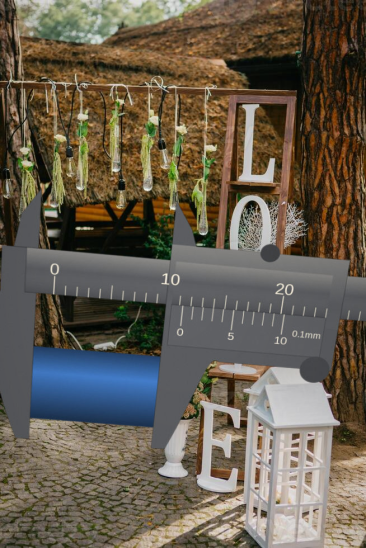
11.3 mm
